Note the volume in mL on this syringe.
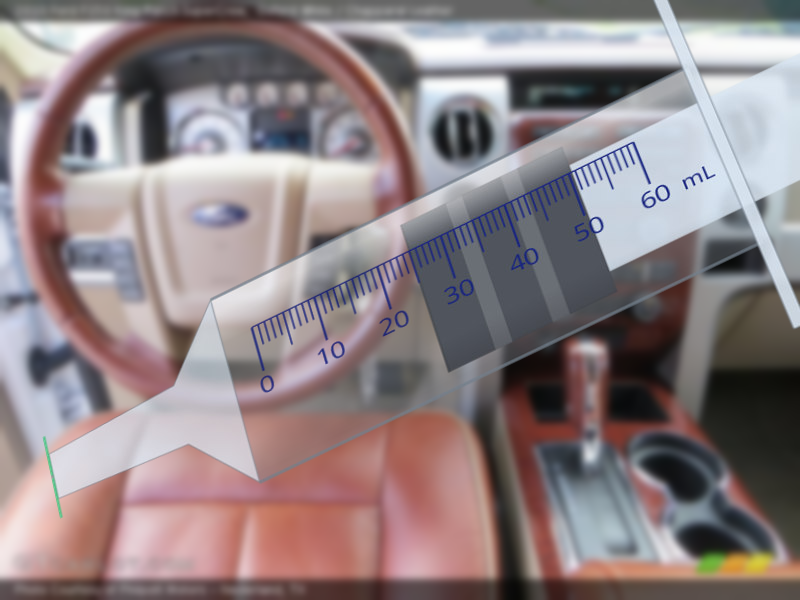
25 mL
